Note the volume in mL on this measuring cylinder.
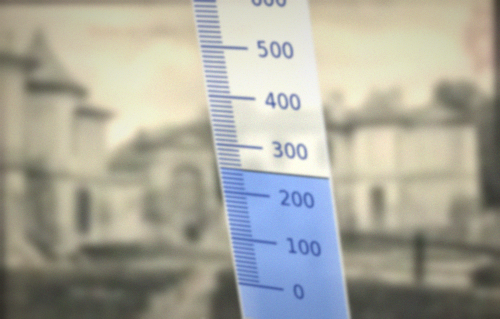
250 mL
